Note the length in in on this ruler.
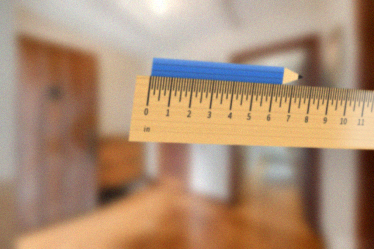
7.5 in
